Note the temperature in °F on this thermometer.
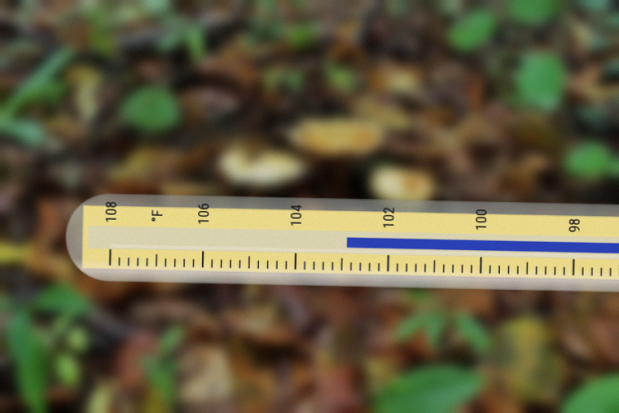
102.9 °F
